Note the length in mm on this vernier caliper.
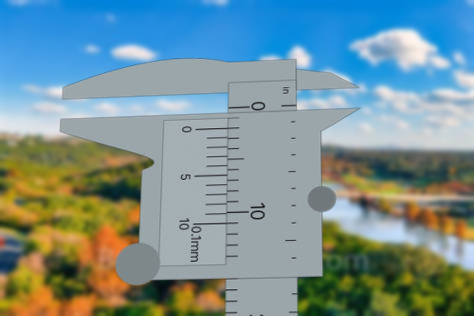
2.0 mm
